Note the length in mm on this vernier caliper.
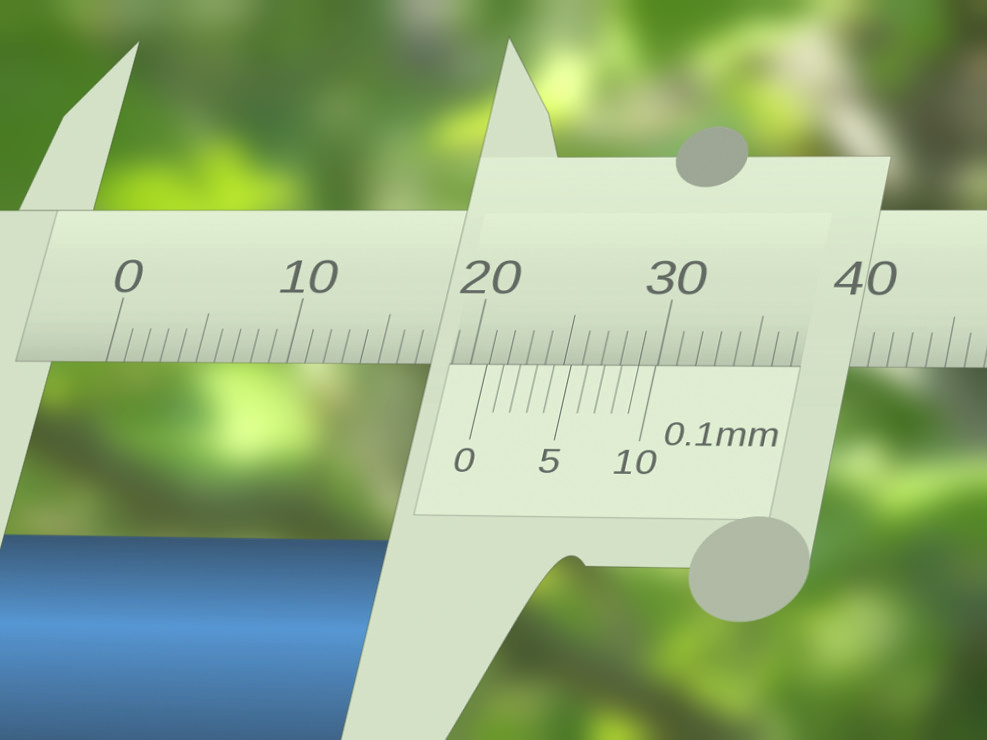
20.9 mm
